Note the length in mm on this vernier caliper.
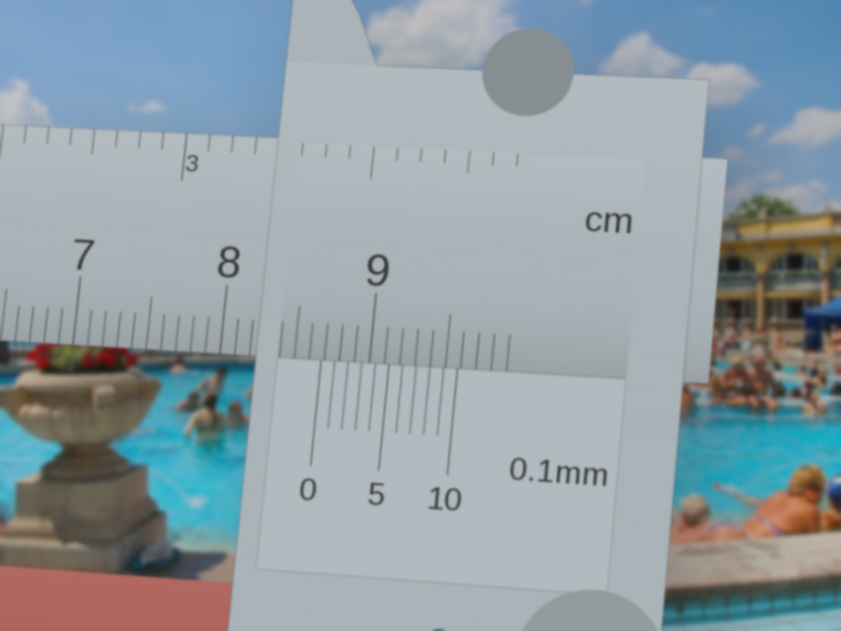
86.8 mm
